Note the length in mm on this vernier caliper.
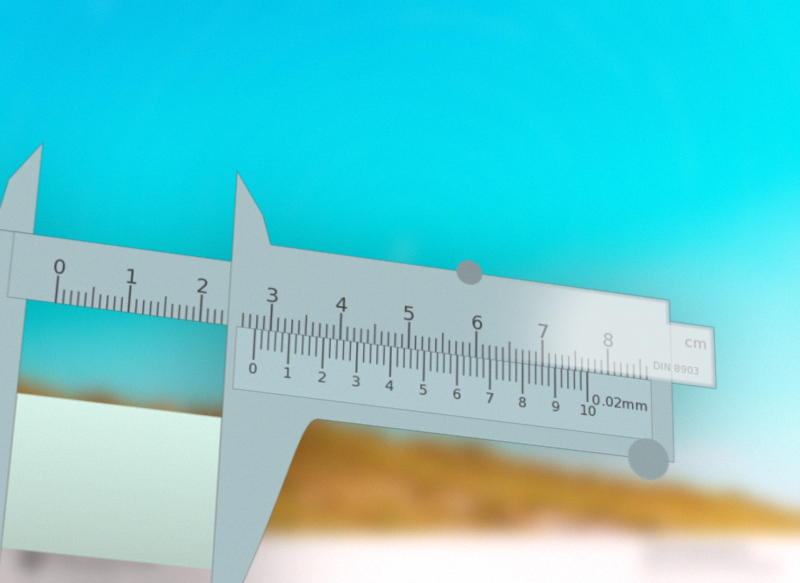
27.8 mm
